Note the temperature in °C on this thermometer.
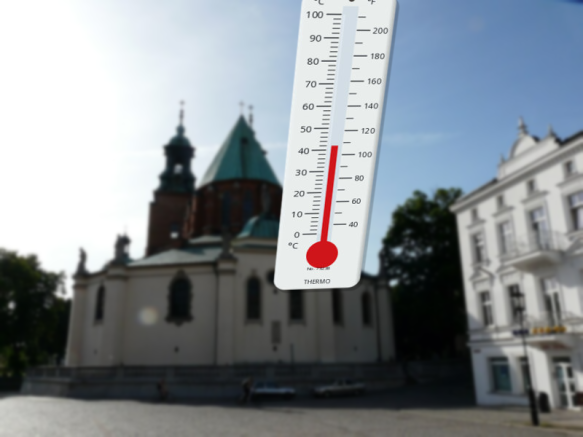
42 °C
